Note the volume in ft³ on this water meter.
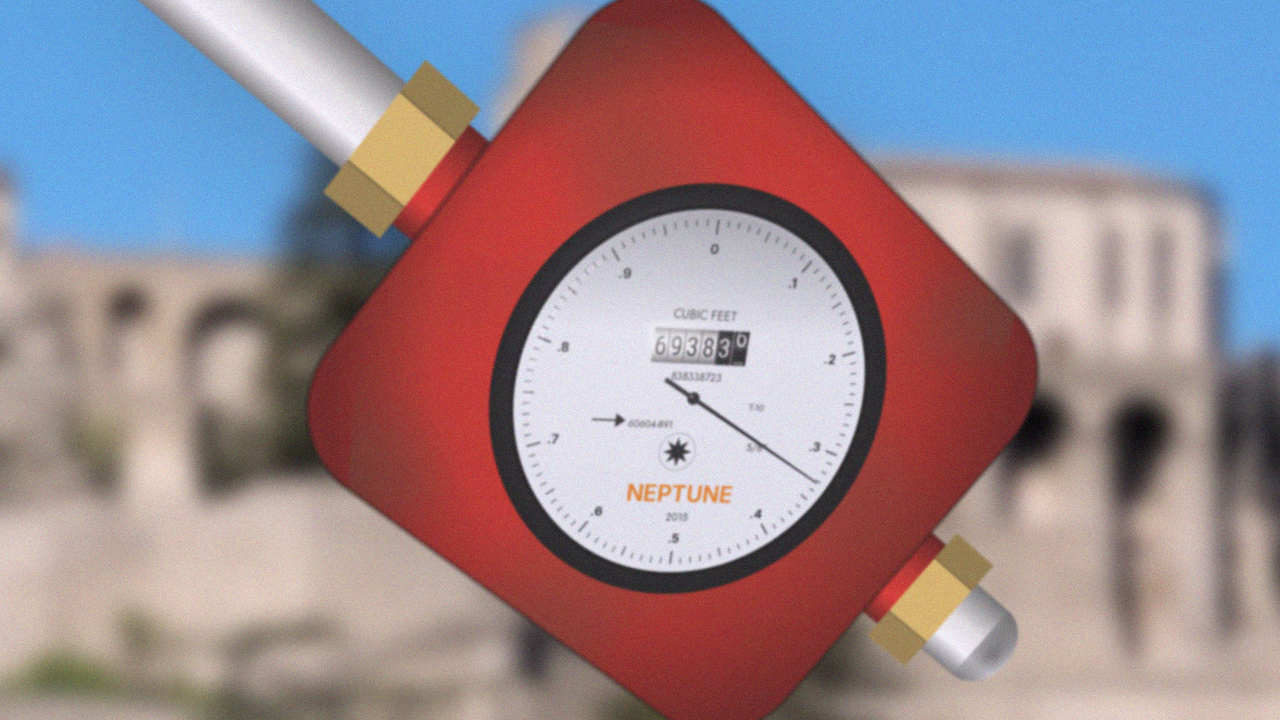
693836.33 ft³
